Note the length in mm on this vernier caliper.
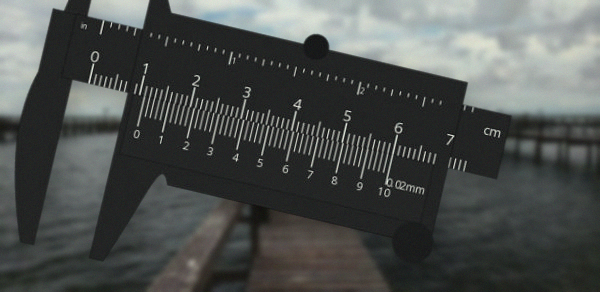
11.0 mm
